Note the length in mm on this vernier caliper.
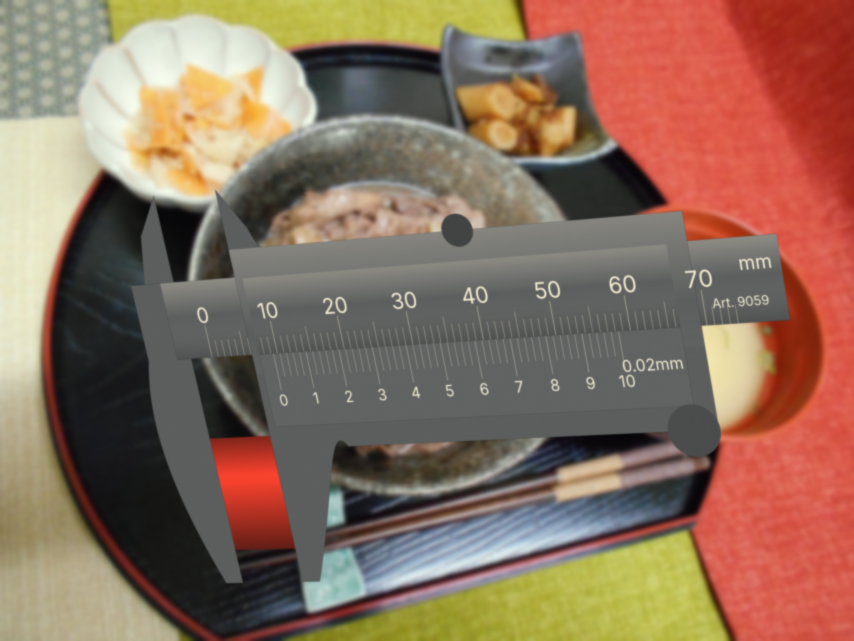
9.4 mm
